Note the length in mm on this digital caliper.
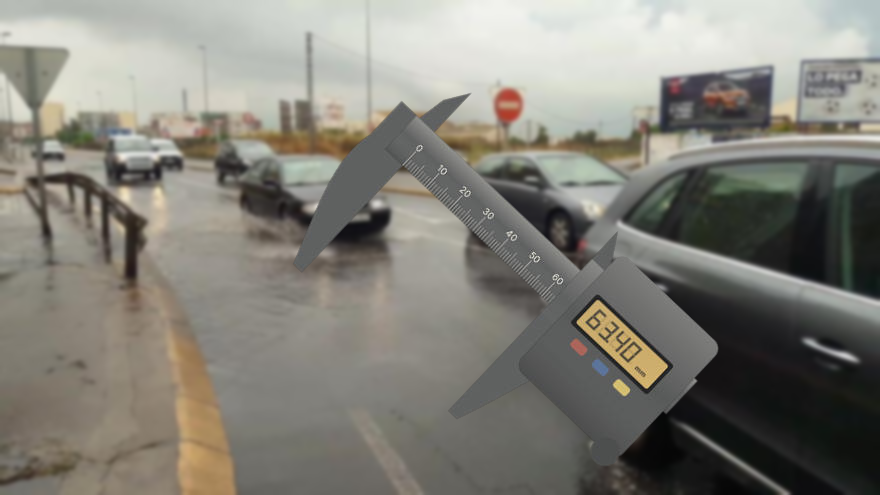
63.40 mm
